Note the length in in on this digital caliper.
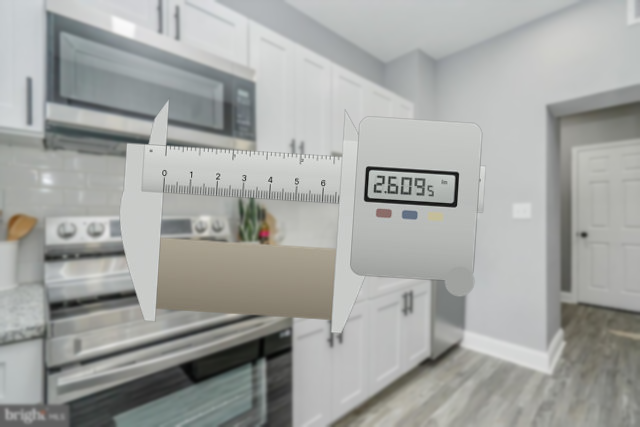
2.6095 in
